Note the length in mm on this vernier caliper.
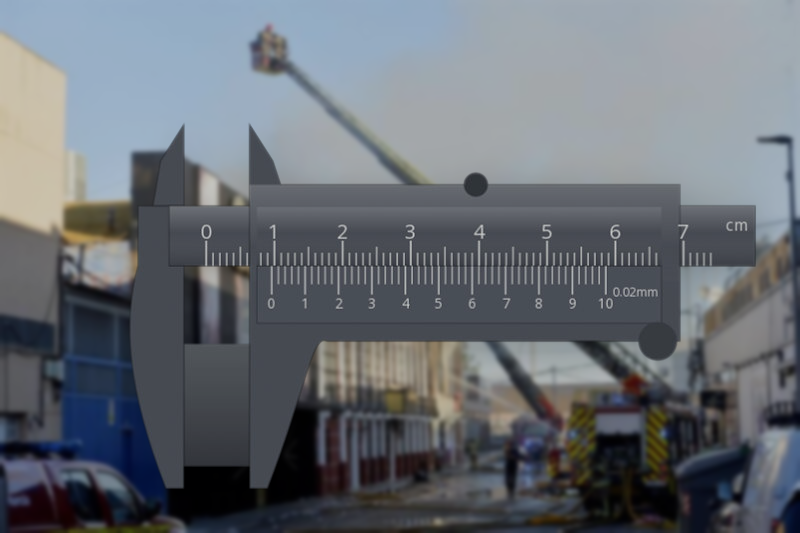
9.6 mm
